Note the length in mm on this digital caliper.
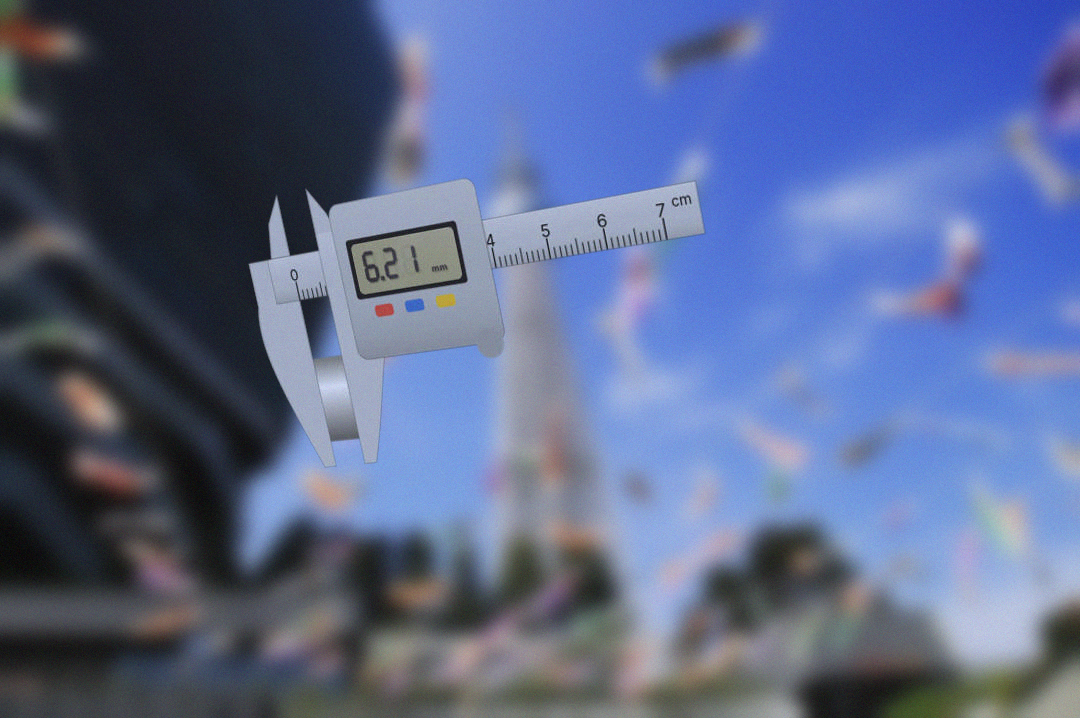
6.21 mm
